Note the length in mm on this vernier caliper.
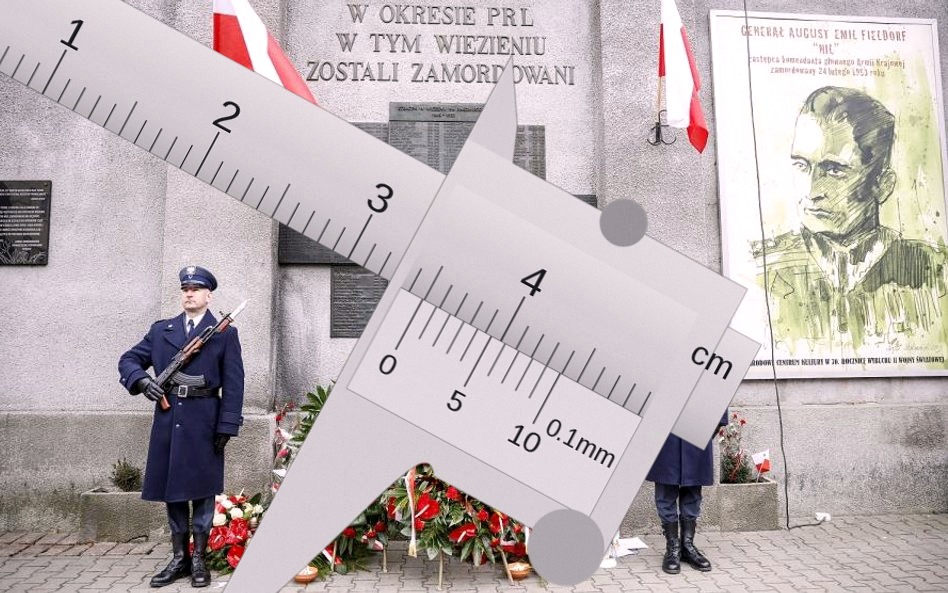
34.9 mm
